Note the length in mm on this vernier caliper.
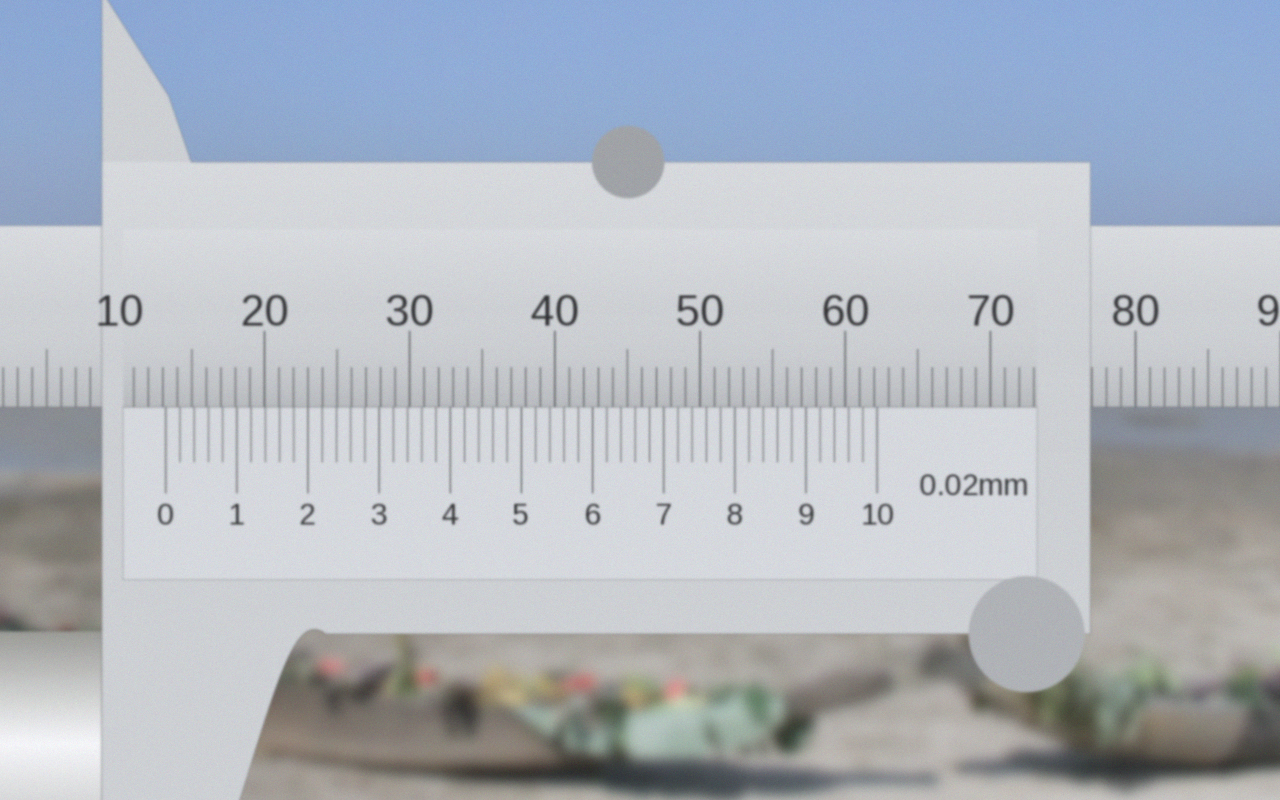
13.2 mm
